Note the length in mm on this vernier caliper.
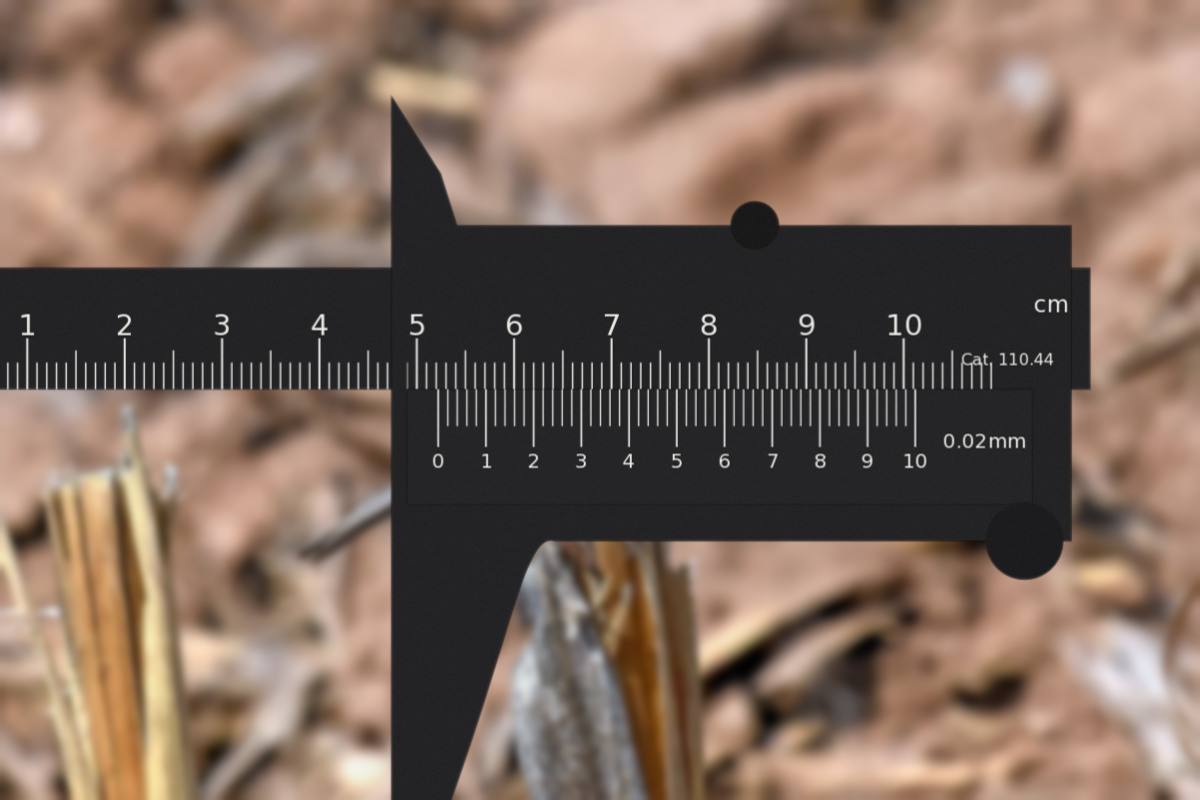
52.2 mm
